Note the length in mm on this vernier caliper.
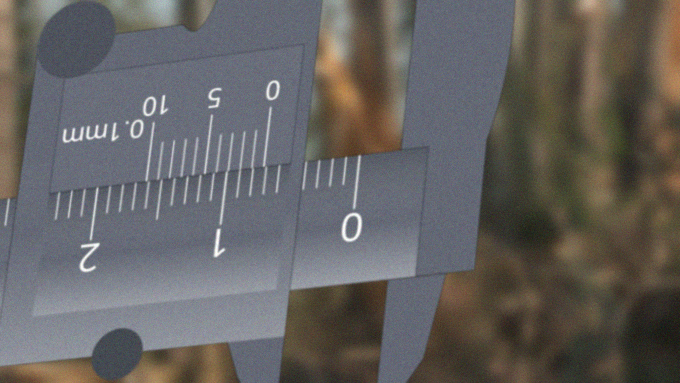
7.2 mm
